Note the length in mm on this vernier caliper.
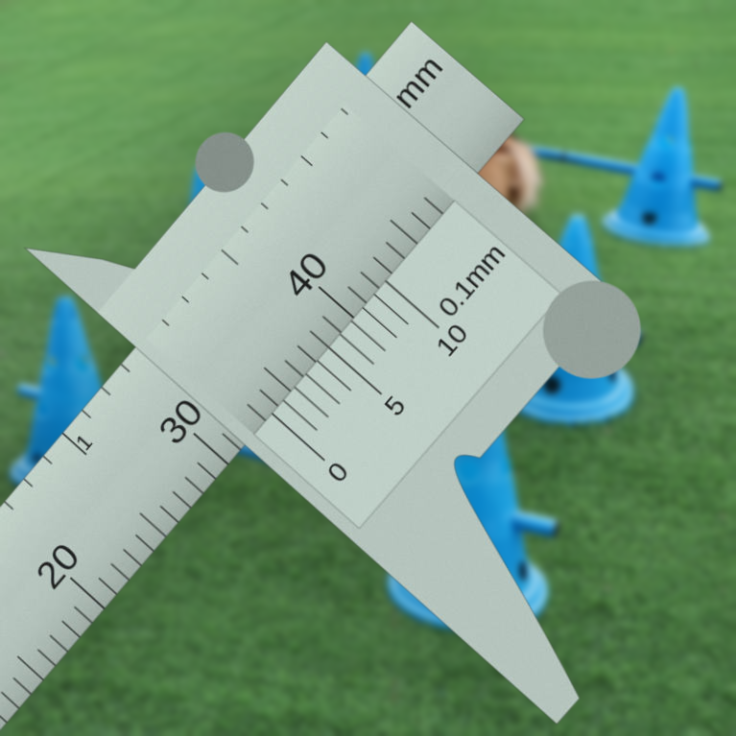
33.5 mm
